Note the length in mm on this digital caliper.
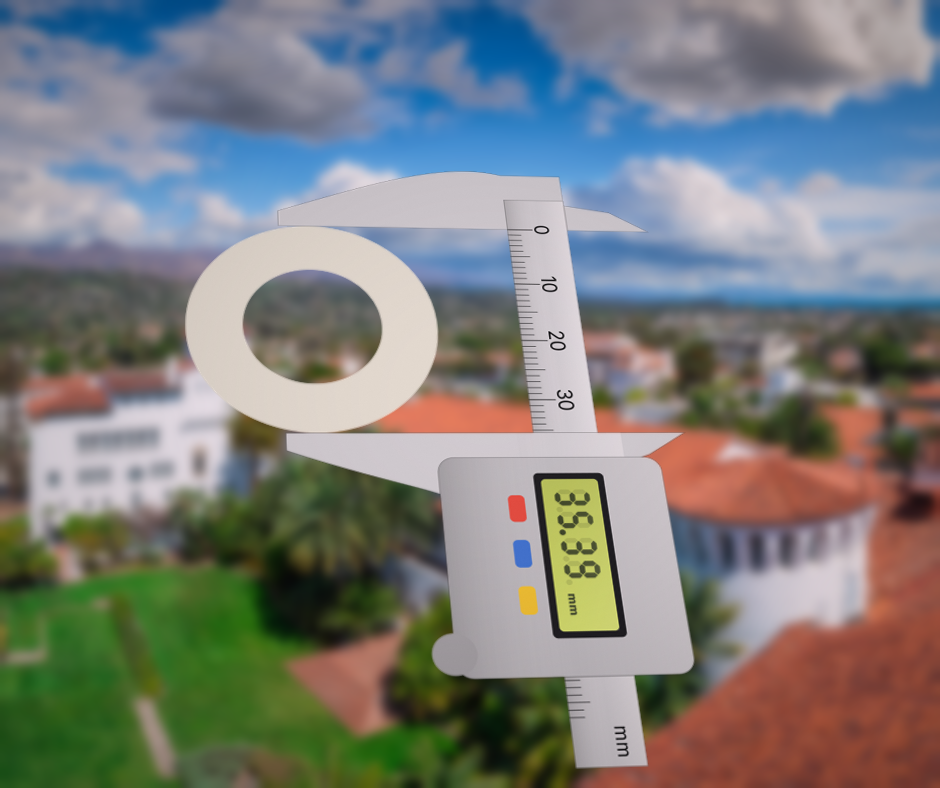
35.39 mm
